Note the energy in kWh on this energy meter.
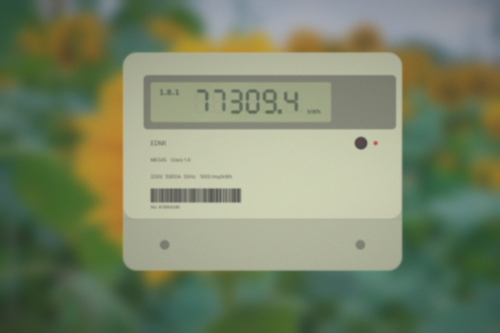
77309.4 kWh
